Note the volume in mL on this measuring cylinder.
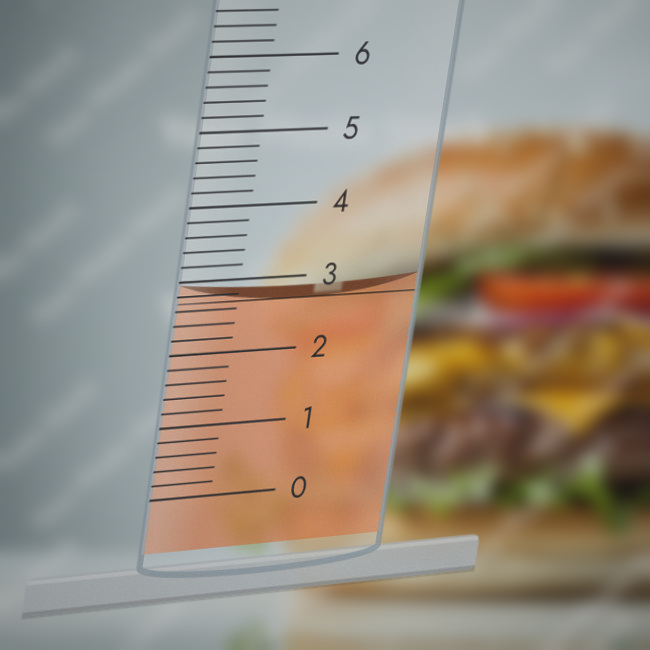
2.7 mL
